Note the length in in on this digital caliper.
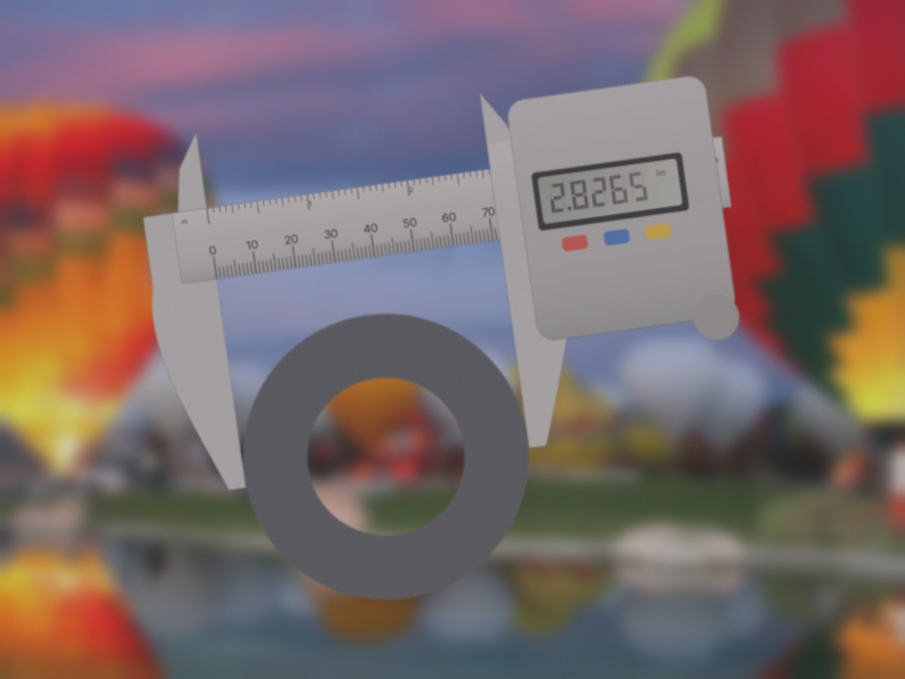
2.8265 in
